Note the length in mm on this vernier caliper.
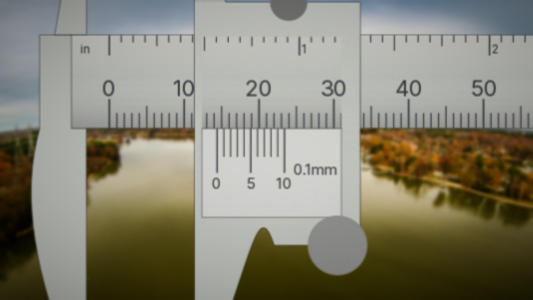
14.4 mm
